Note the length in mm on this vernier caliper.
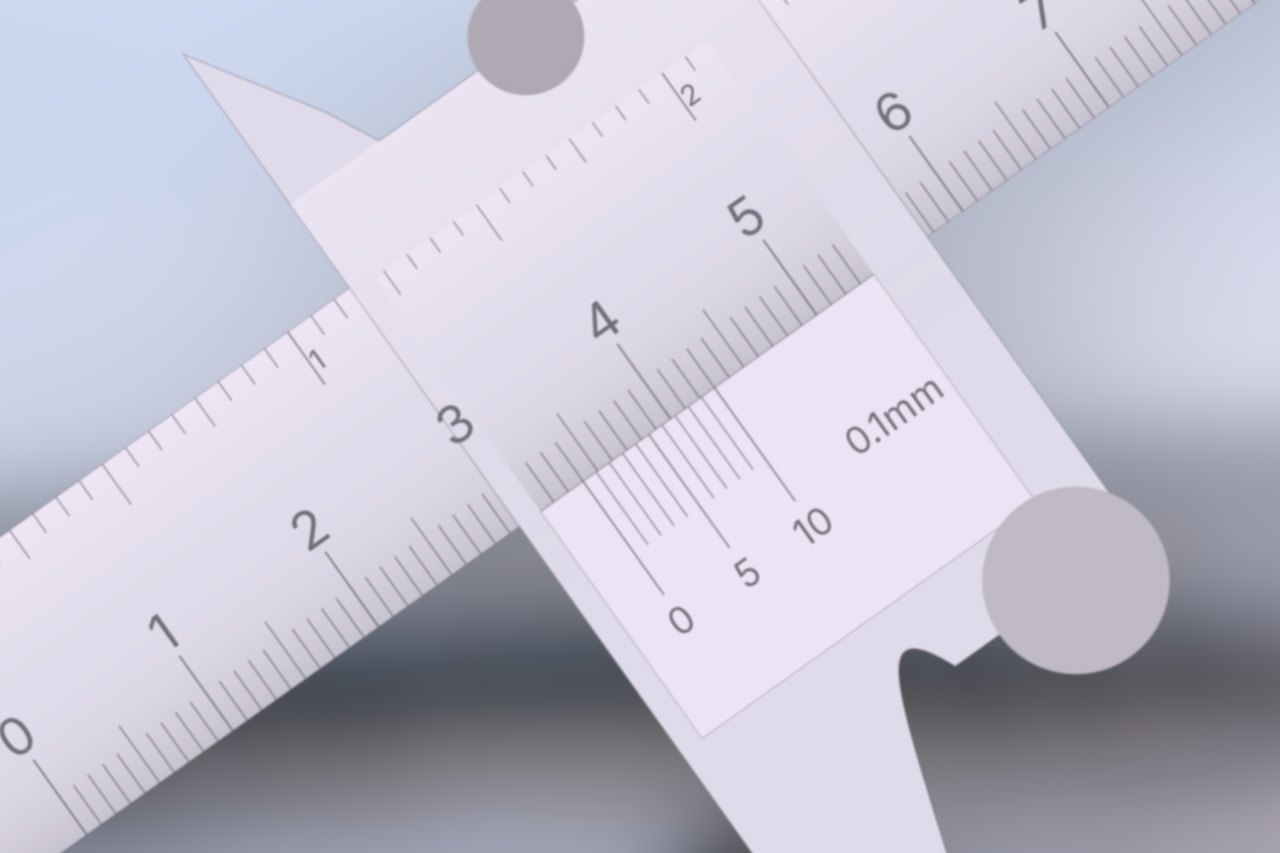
34.0 mm
